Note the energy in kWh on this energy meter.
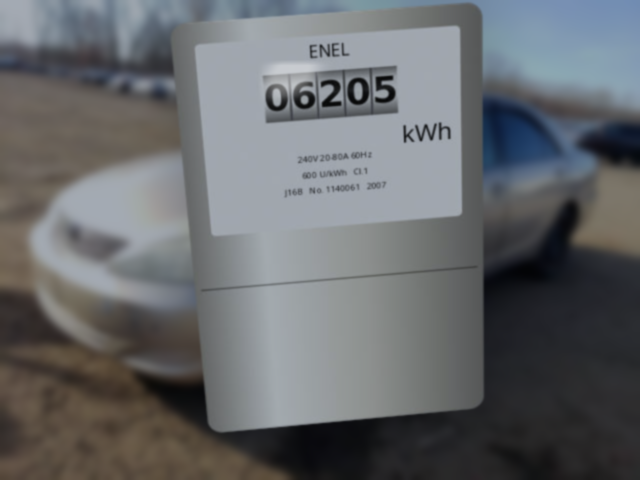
6205 kWh
